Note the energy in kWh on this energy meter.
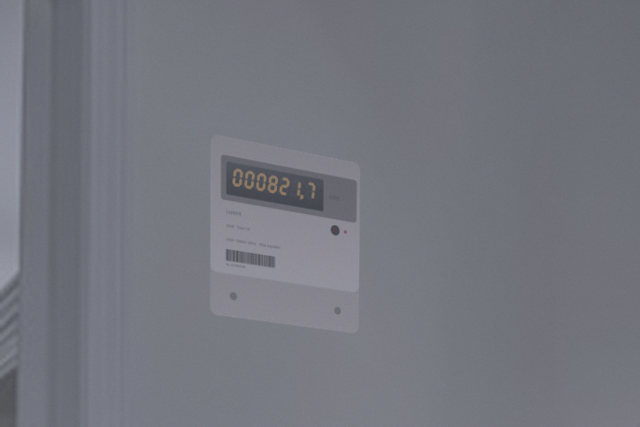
821.7 kWh
